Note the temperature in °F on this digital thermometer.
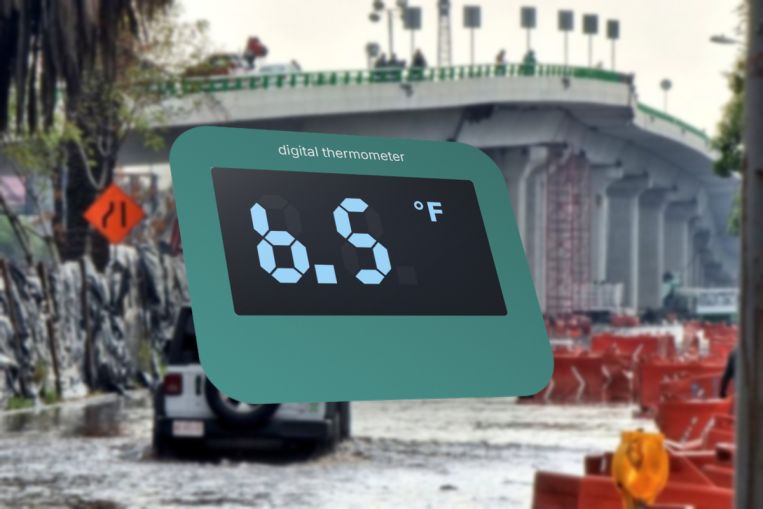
6.5 °F
